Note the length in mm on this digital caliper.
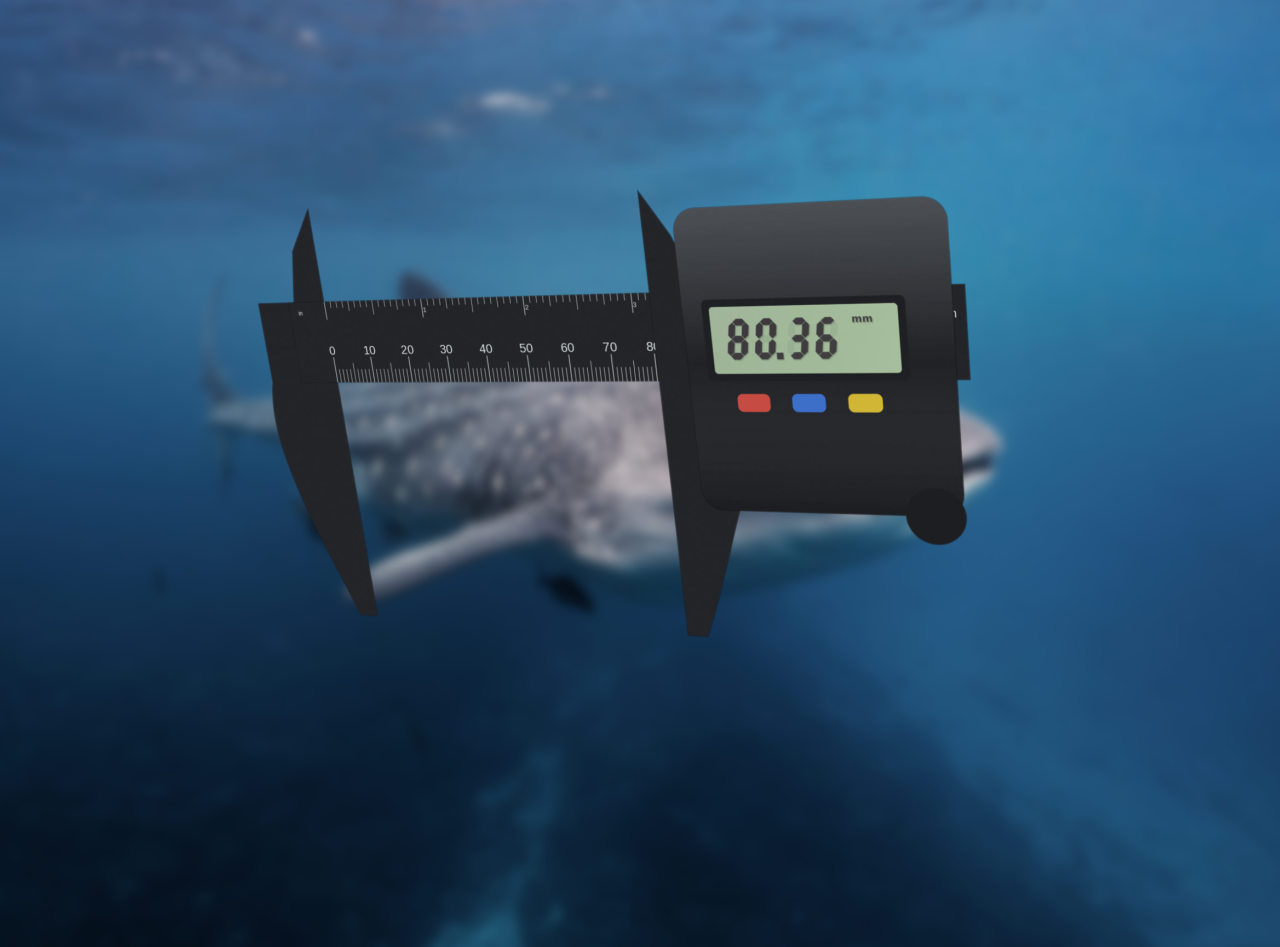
80.36 mm
